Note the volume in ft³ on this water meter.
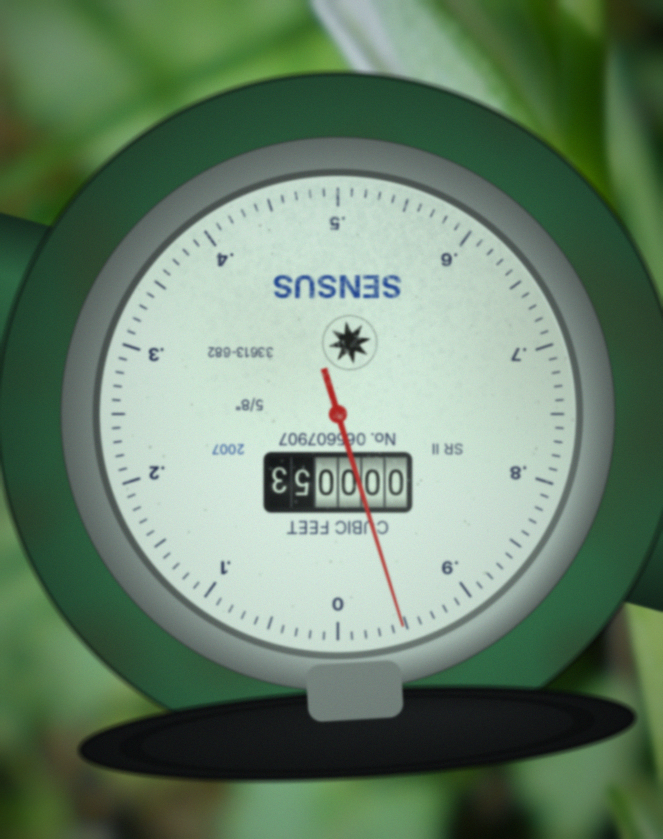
52.95 ft³
